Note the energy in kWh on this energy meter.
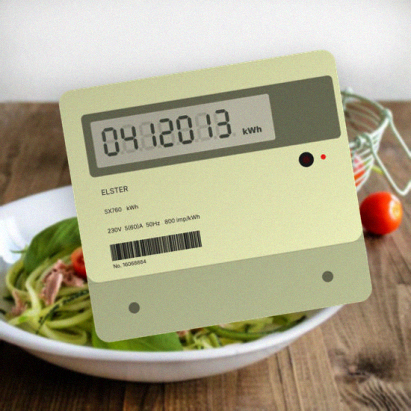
412013 kWh
